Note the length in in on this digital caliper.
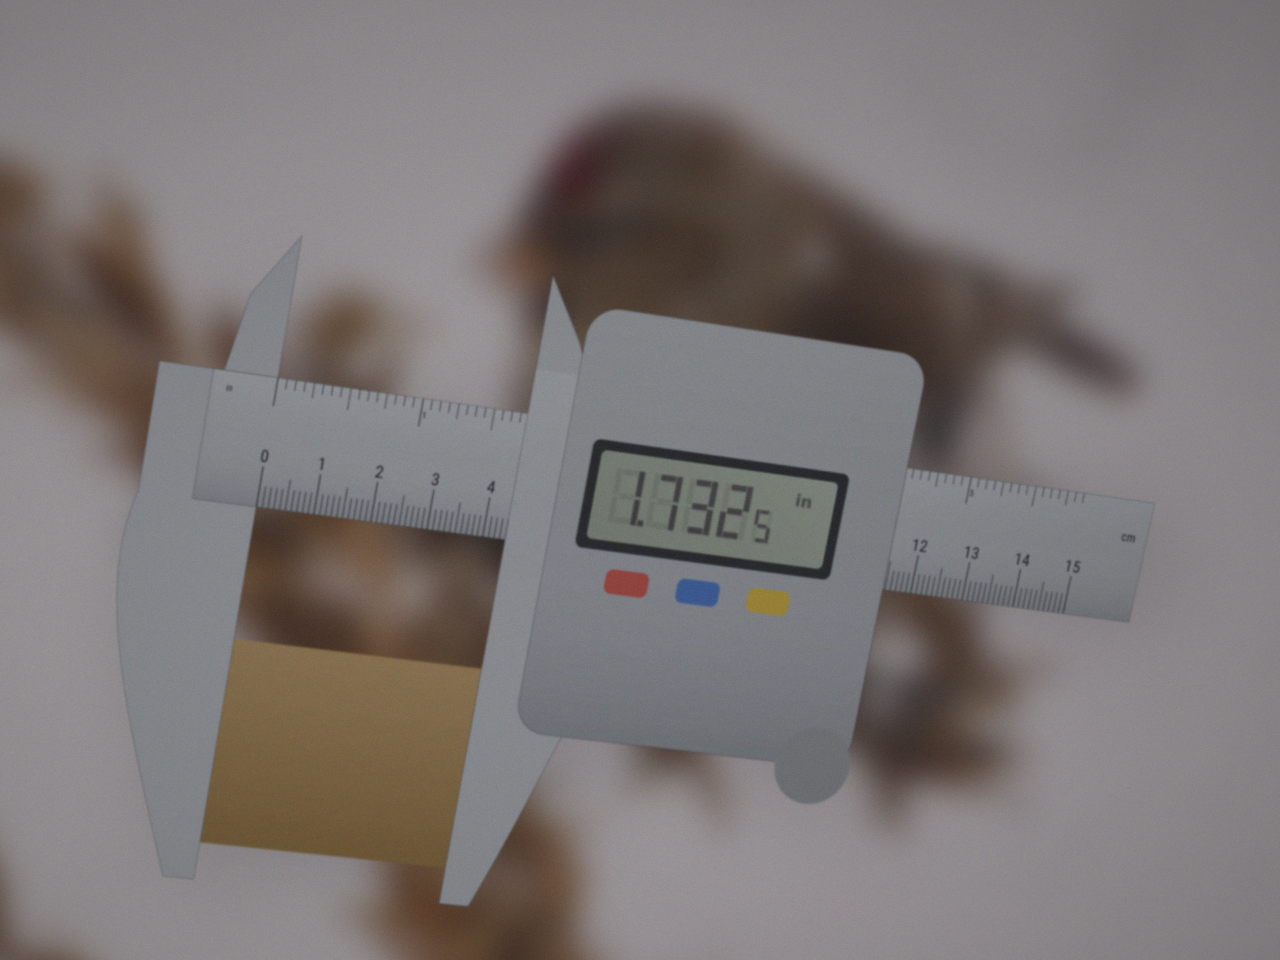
1.7325 in
